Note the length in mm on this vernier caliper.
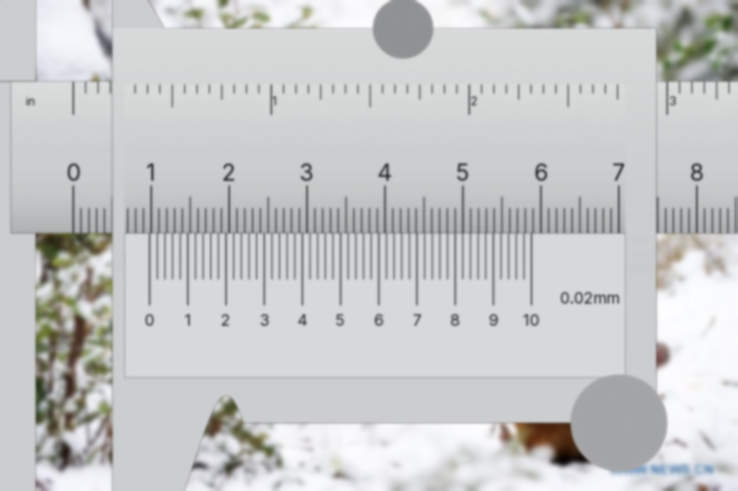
9.8 mm
